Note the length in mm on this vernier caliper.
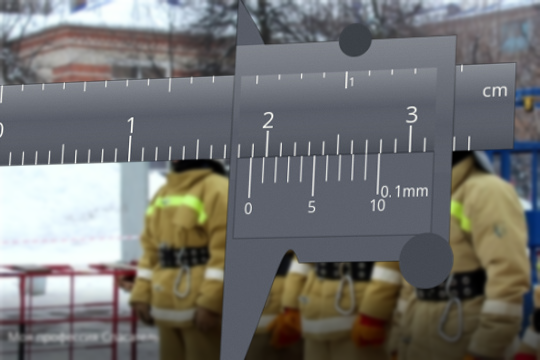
18.9 mm
